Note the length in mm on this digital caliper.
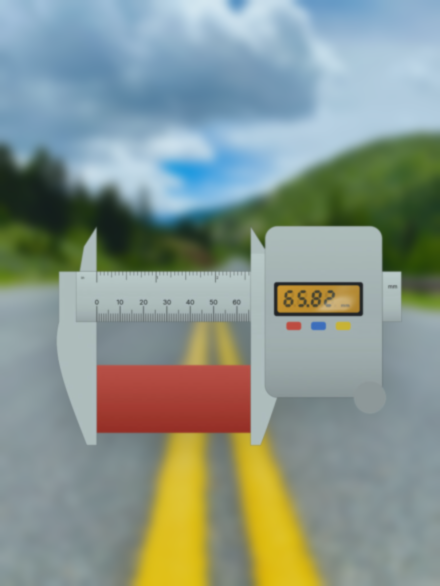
65.82 mm
